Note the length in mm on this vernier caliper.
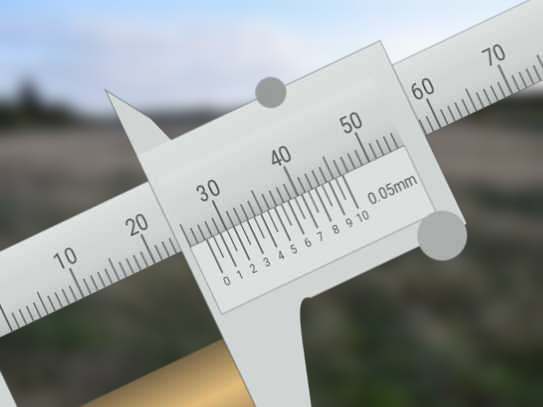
27.2 mm
